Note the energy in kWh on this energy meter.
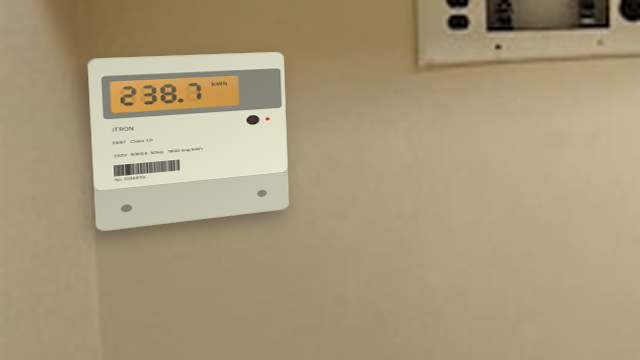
238.7 kWh
